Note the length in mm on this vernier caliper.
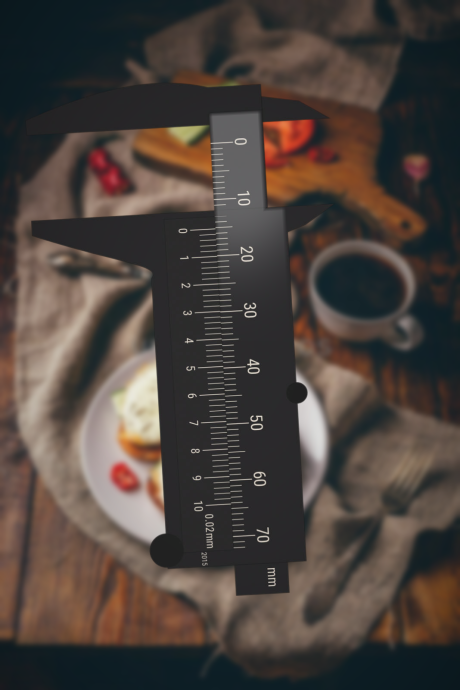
15.2 mm
